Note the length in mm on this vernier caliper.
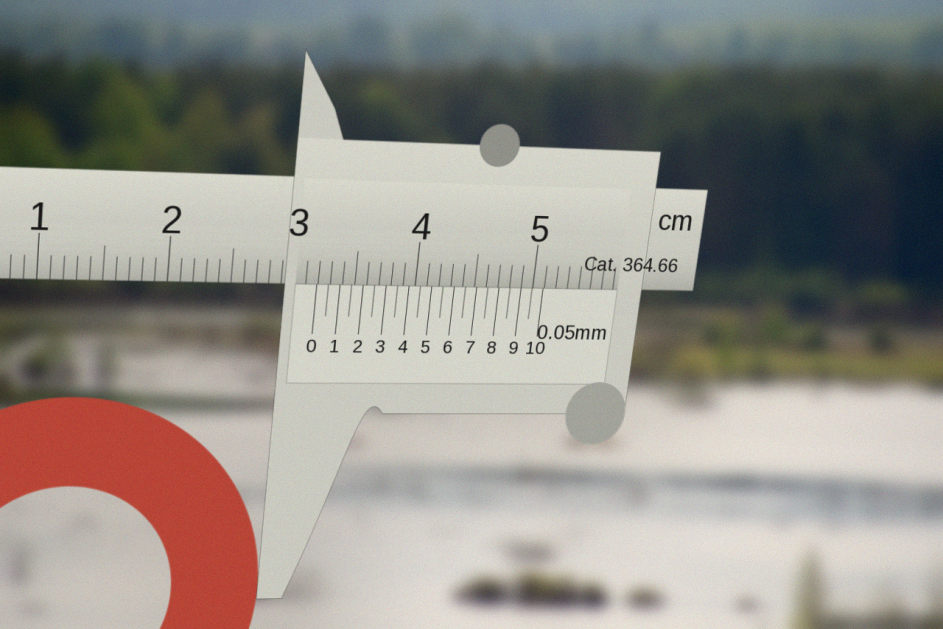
31.9 mm
